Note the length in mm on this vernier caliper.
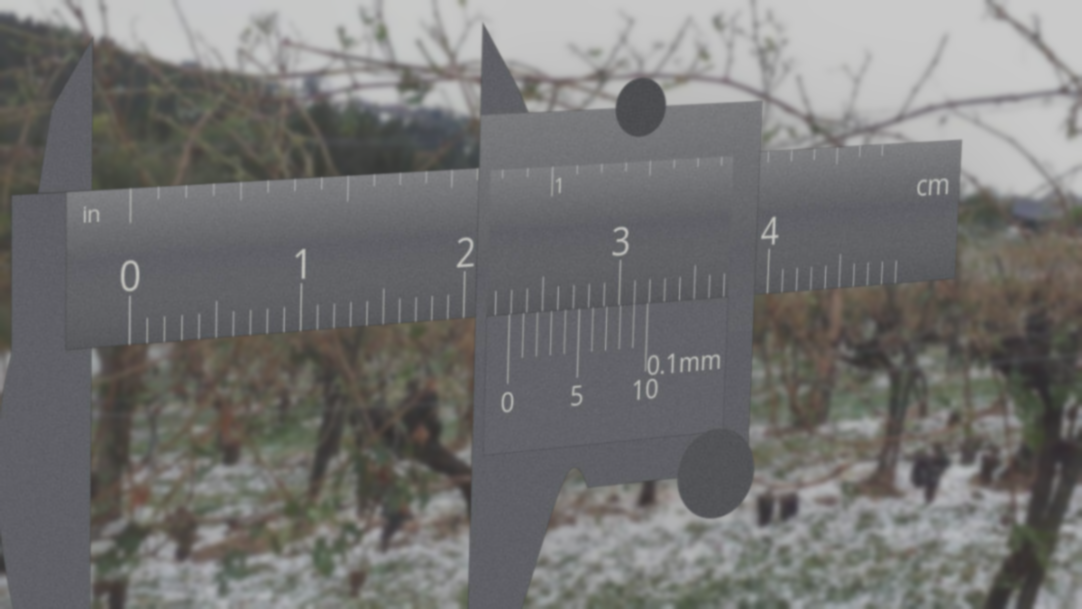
22.9 mm
